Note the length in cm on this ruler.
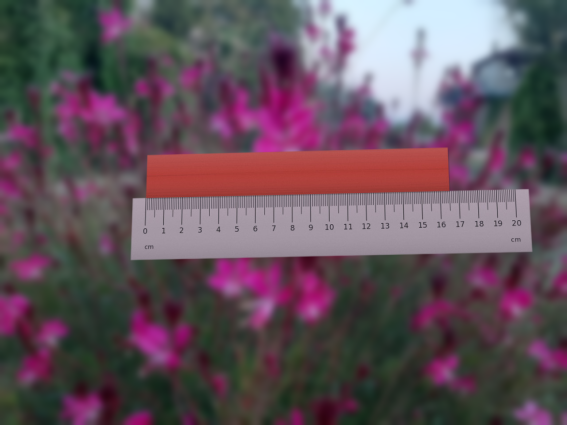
16.5 cm
